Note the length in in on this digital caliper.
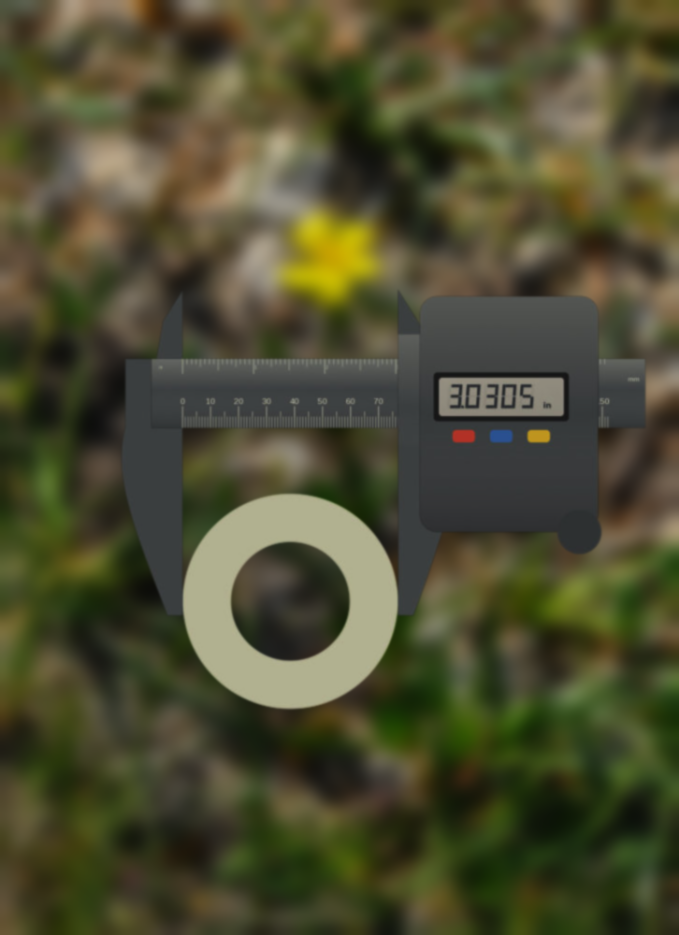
3.0305 in
